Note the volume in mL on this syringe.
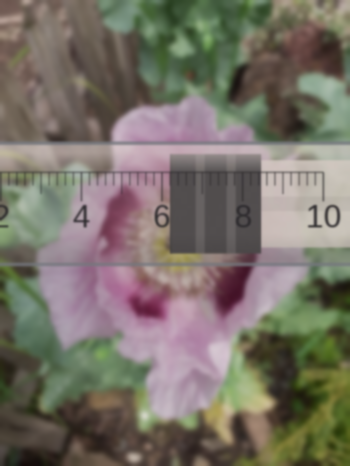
6.2 mL
